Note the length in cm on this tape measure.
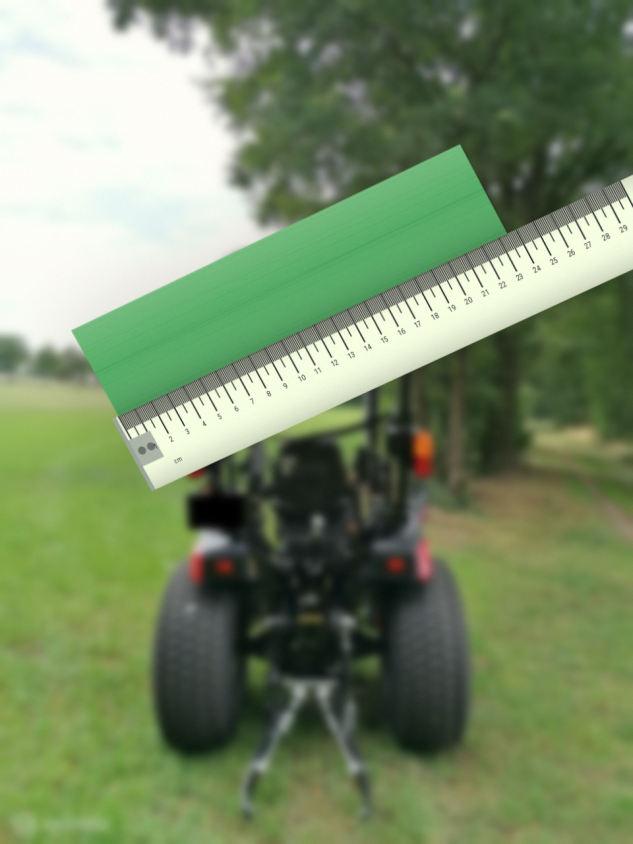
23.5 cm
